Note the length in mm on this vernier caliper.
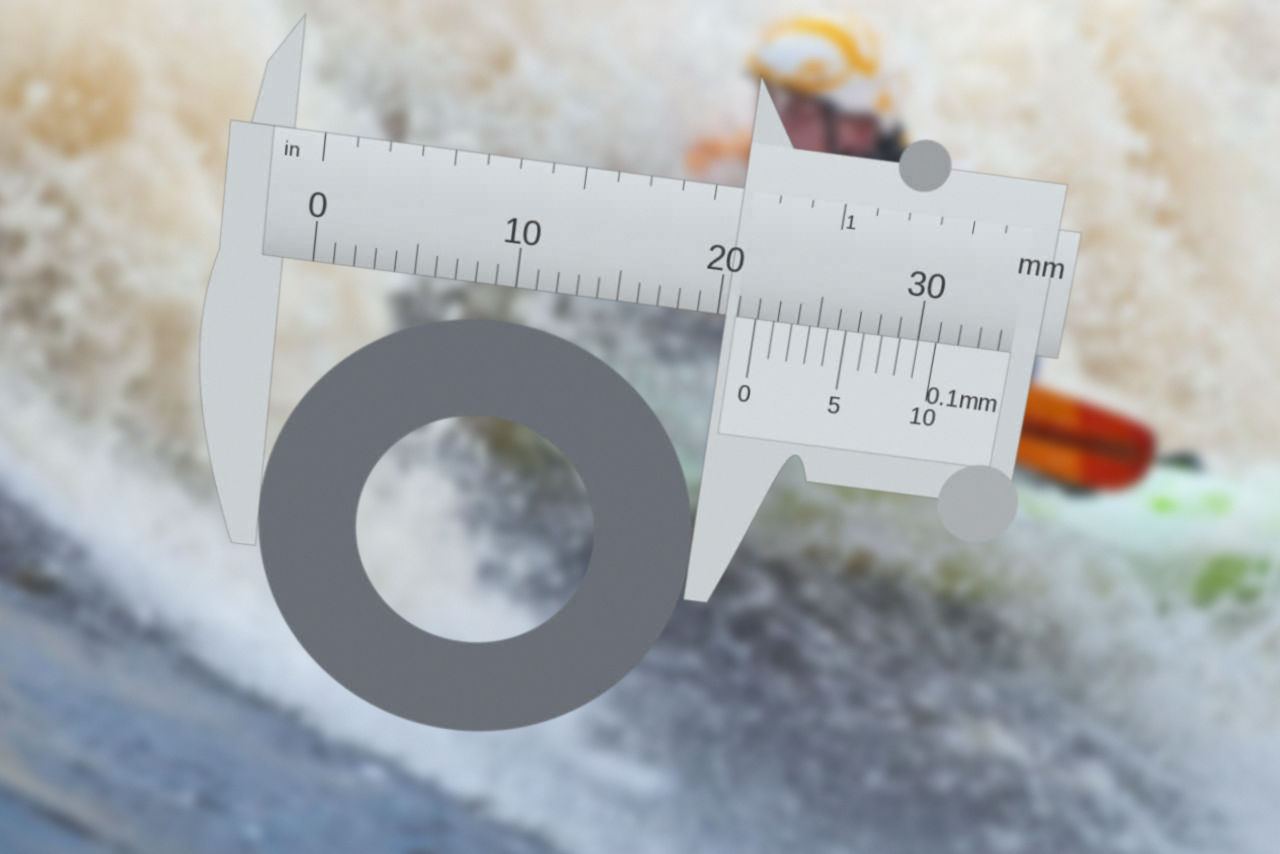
21.9 mm
